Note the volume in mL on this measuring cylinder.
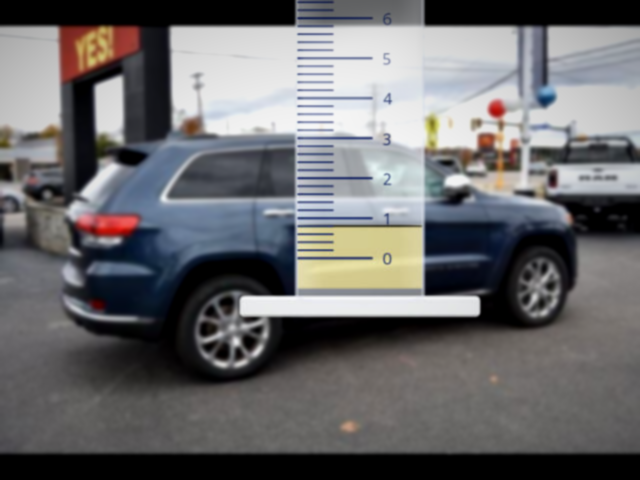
0.8 mL
